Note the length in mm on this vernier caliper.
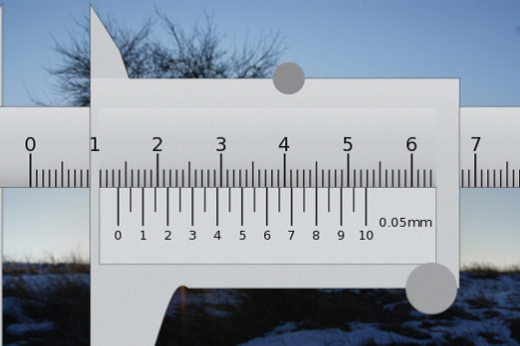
13.8 mm
